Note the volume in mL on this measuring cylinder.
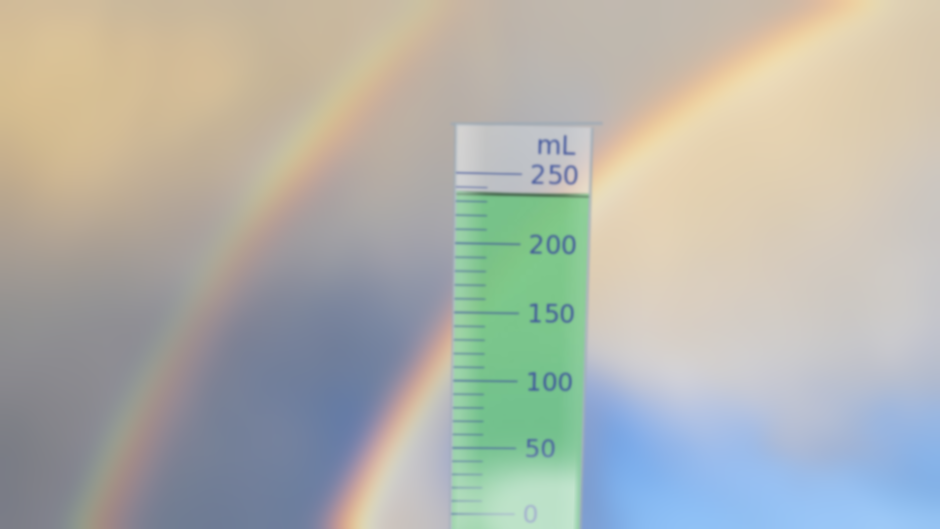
235 mL
